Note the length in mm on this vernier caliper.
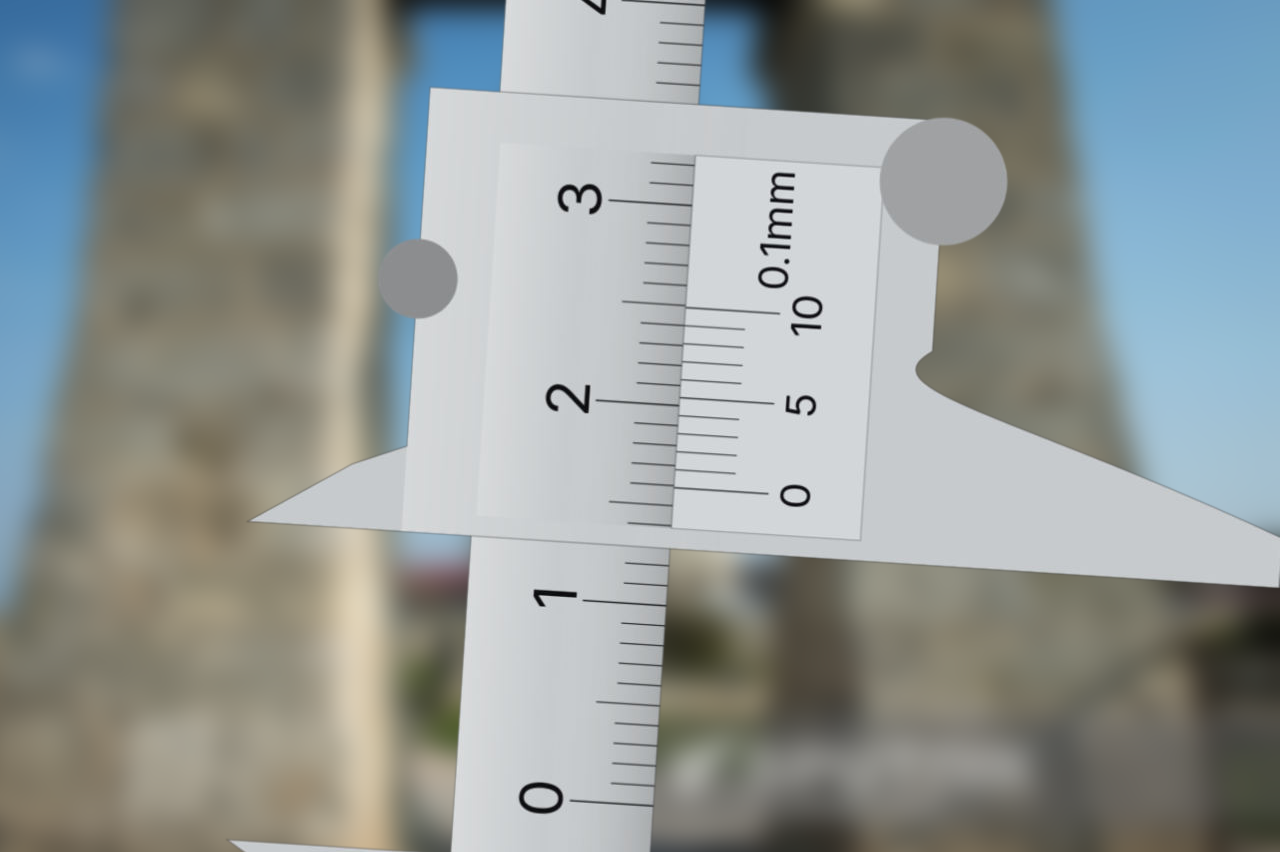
15.9 mm
